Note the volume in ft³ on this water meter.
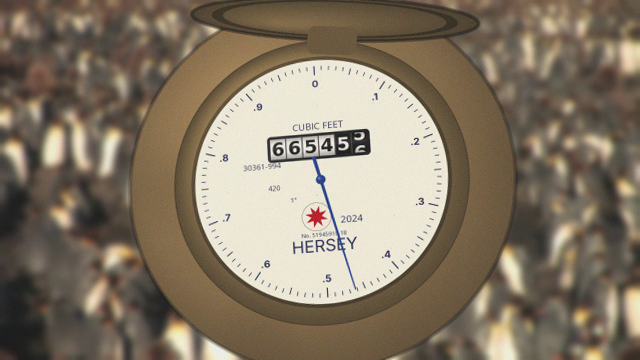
665455.46 ft³
